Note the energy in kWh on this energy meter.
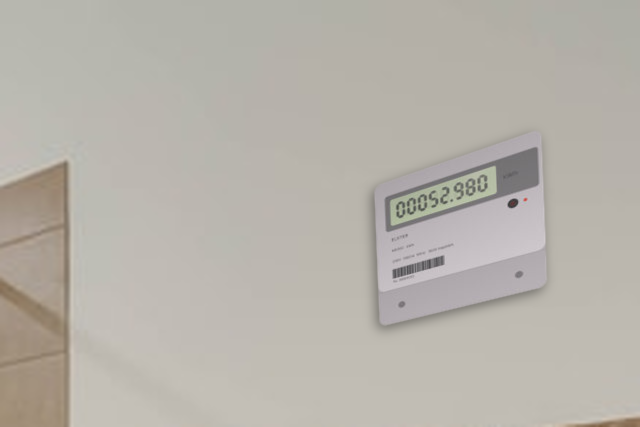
52.980 kWh
